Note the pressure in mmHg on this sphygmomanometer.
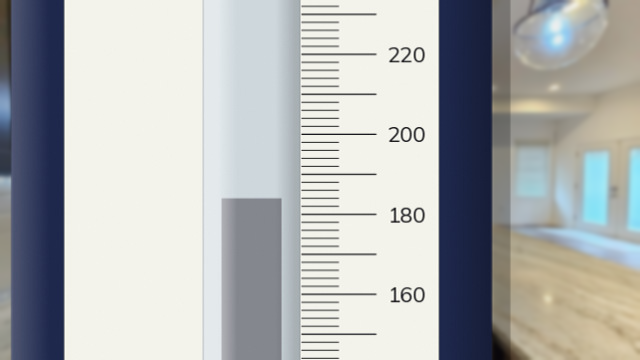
184 mmHg
